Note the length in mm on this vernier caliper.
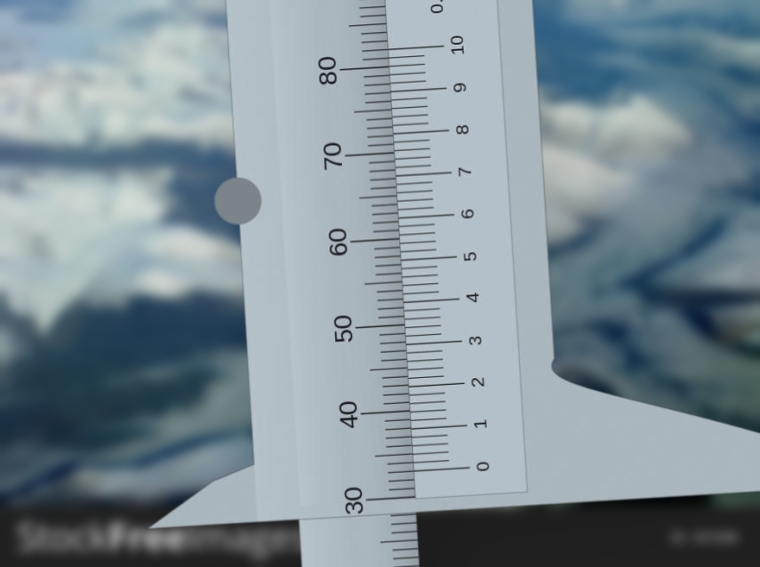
33.0 mm
